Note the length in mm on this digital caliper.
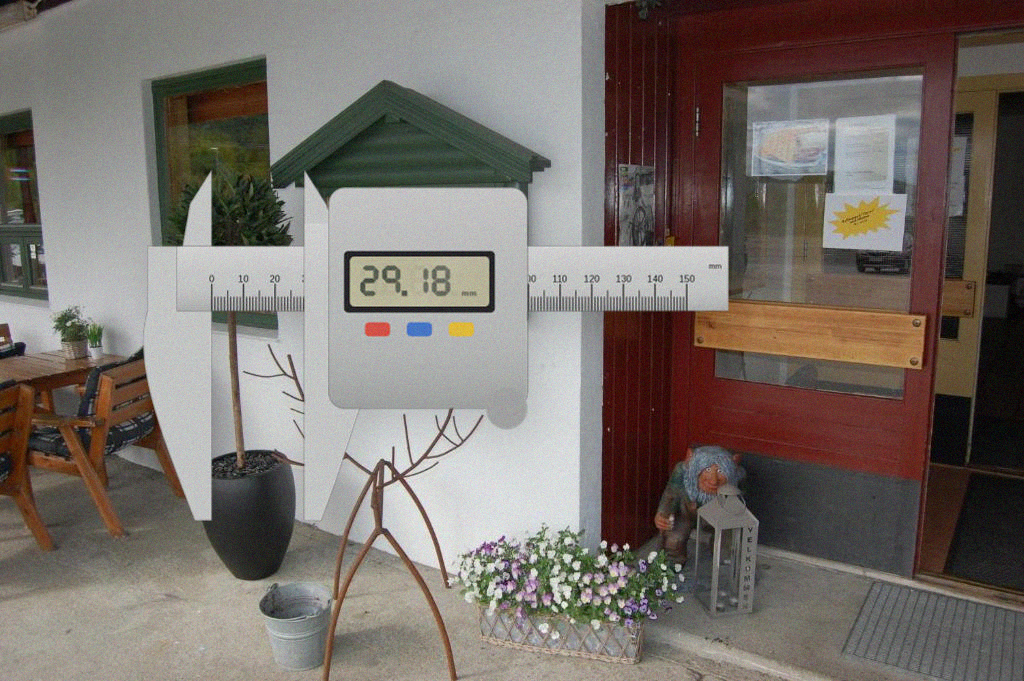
29.18 mm
